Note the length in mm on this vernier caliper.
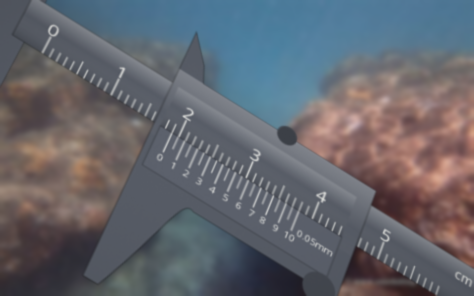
19.0 mm
